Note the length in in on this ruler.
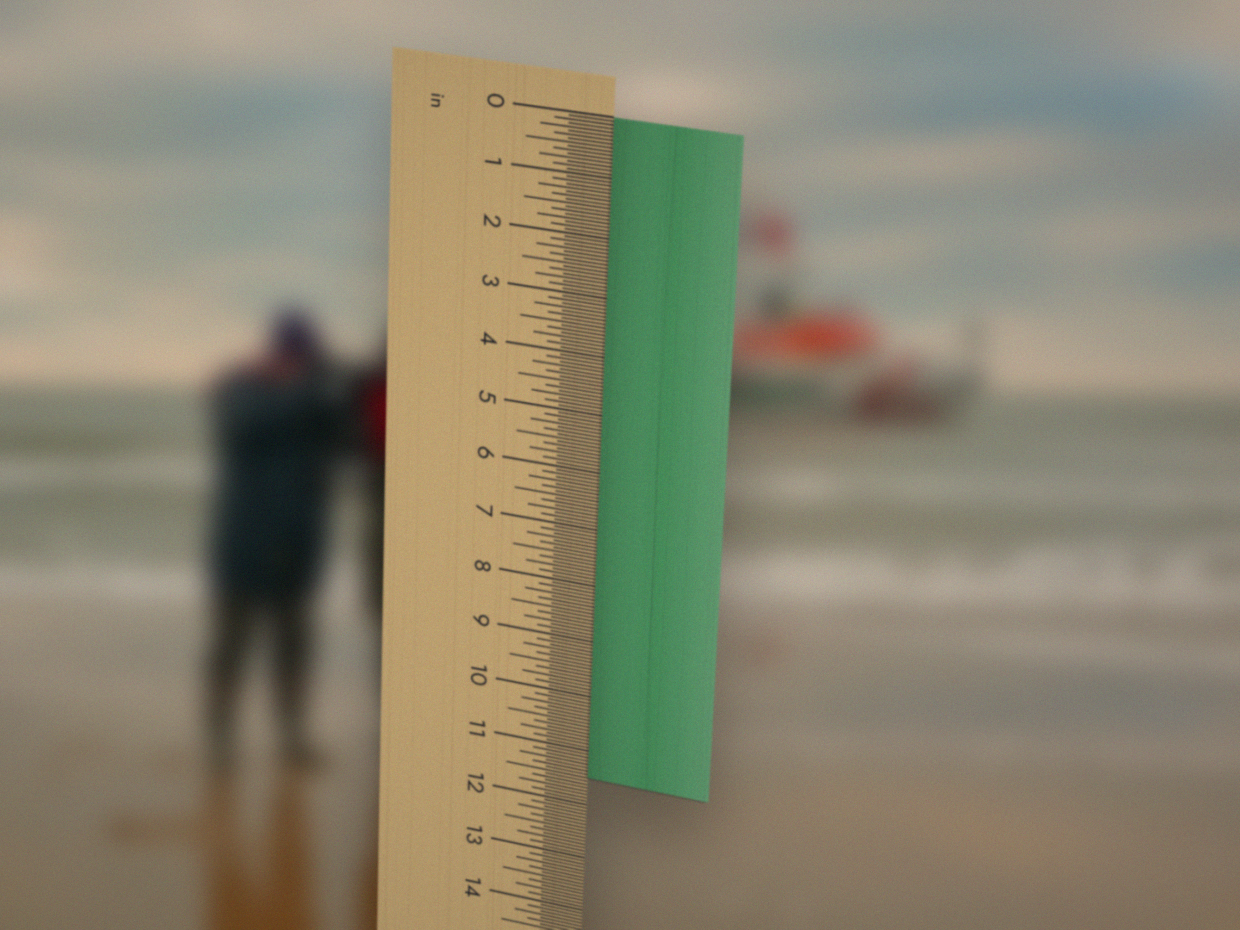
11.5 in
